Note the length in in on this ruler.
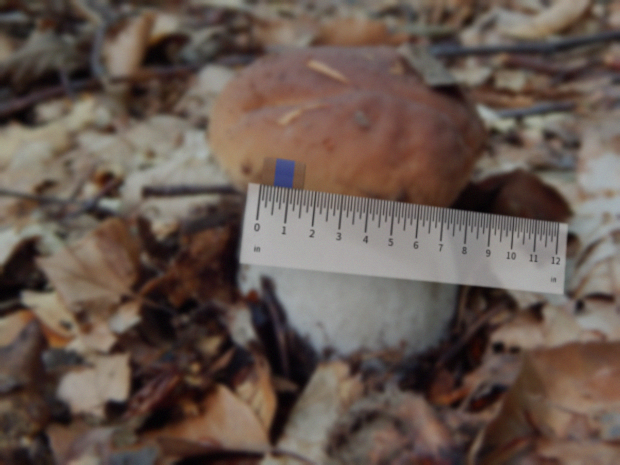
1.5 in
